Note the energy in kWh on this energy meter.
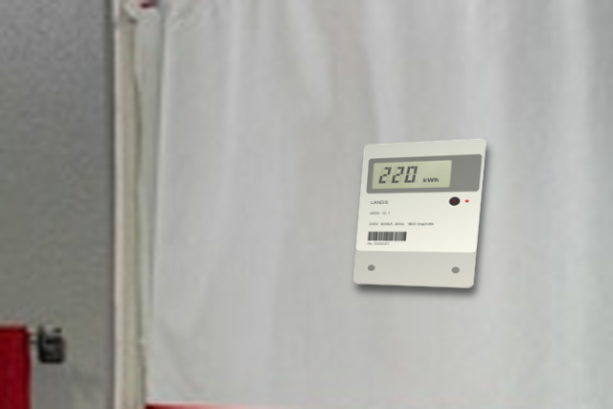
220 kWh
